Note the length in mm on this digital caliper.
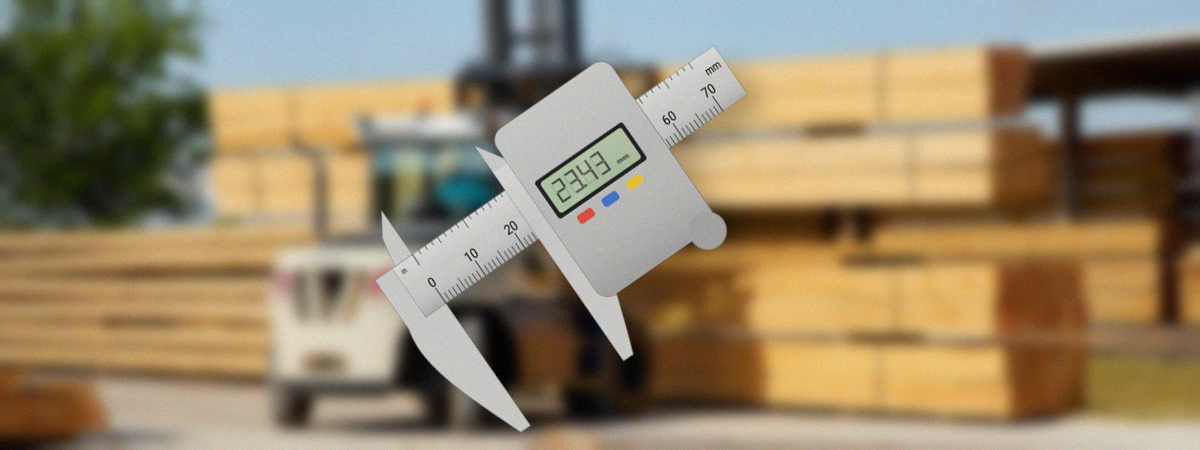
23.43 mm
